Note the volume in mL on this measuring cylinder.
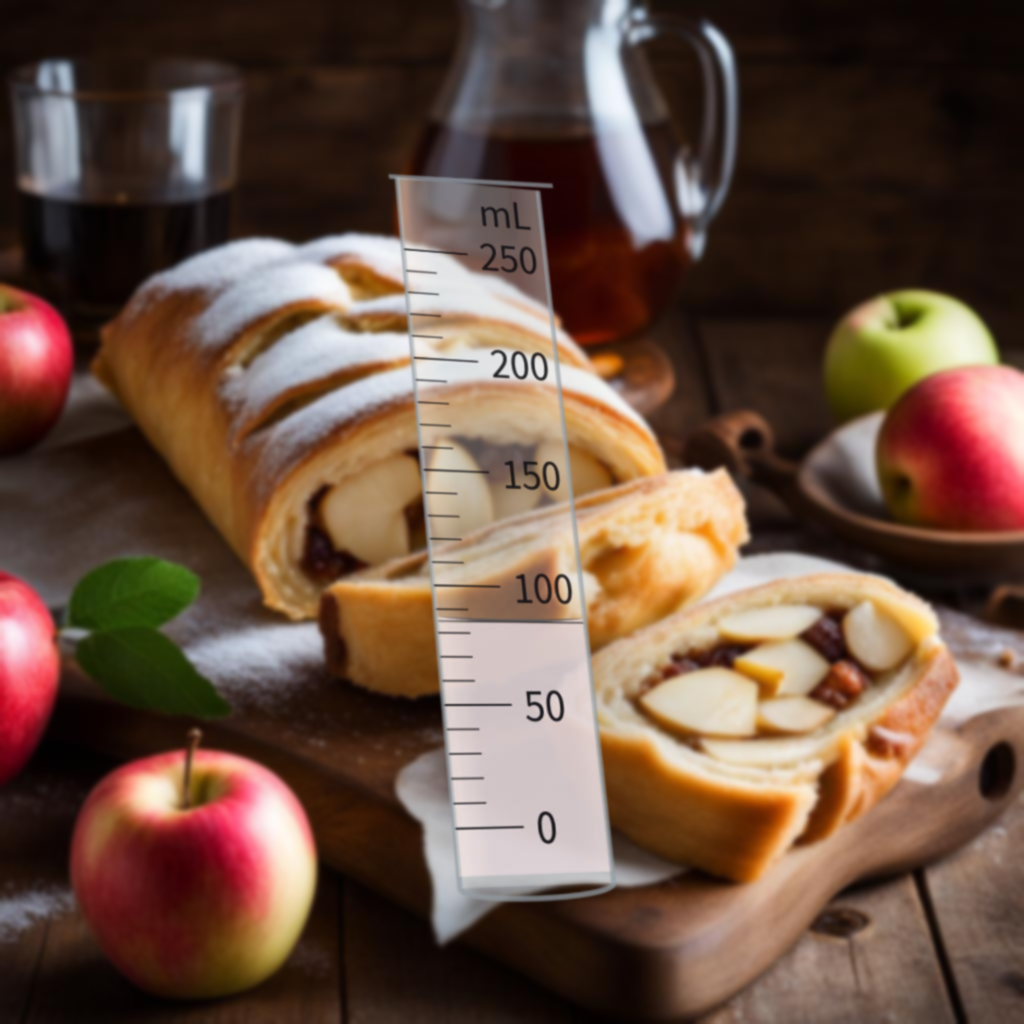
85 mL
